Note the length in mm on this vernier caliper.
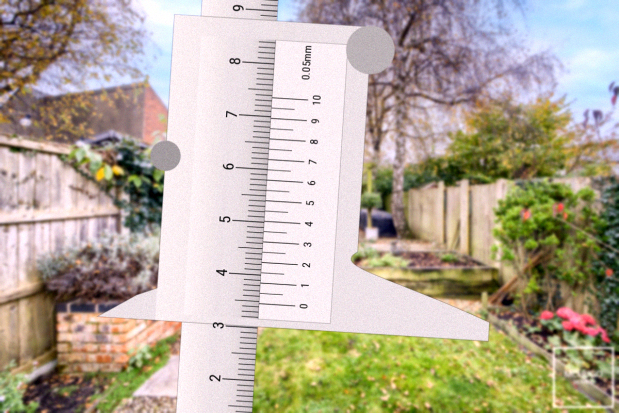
34.6 mm
